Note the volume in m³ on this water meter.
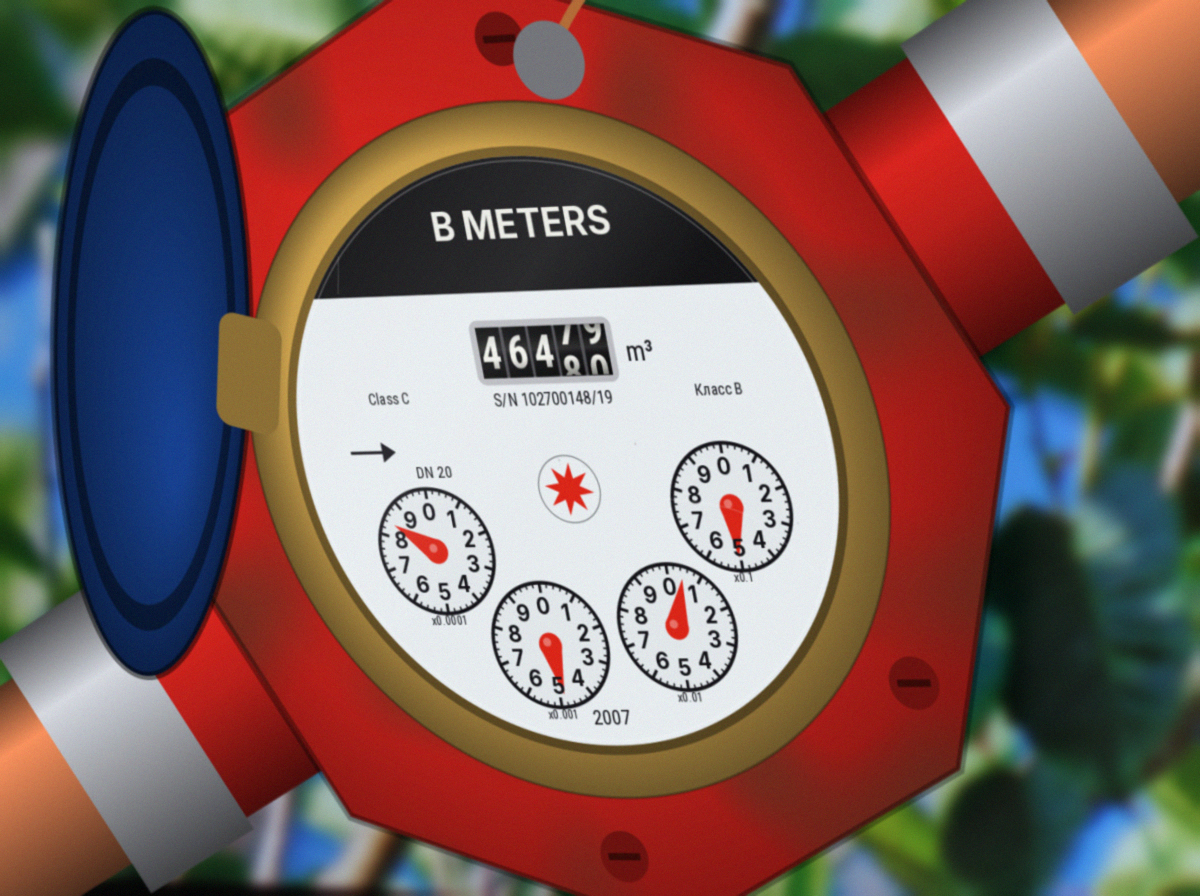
46479.5048 m³
